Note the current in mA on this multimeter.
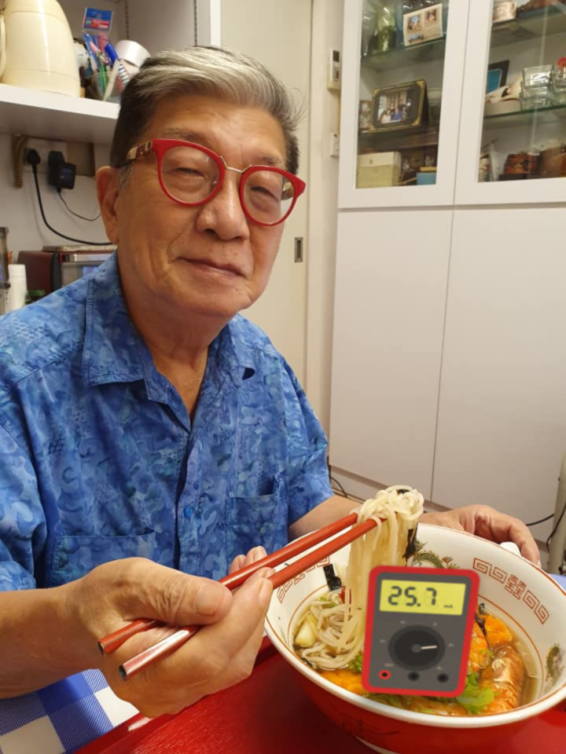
25.7 mA
